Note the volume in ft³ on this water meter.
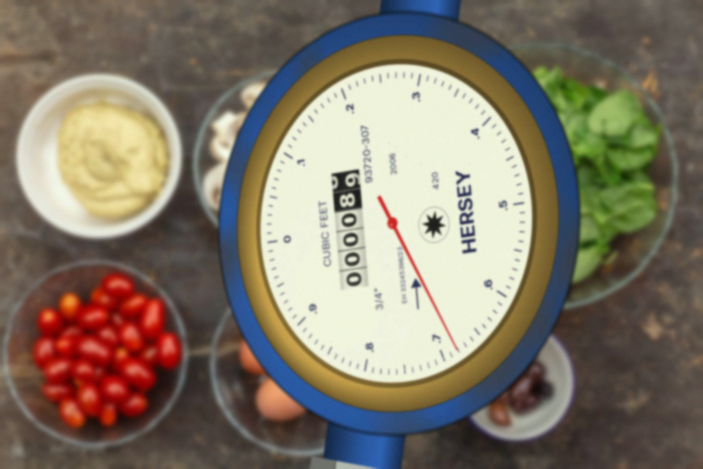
88.68 ft³
